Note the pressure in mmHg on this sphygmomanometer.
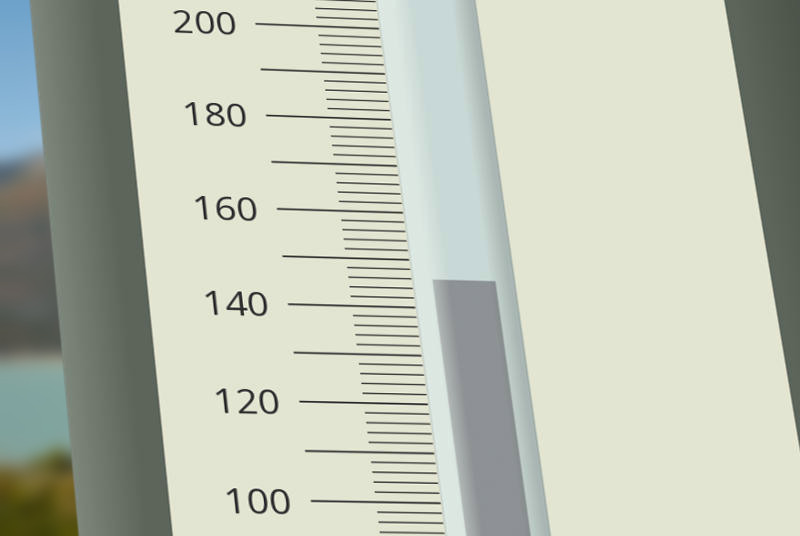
146 mmHg
